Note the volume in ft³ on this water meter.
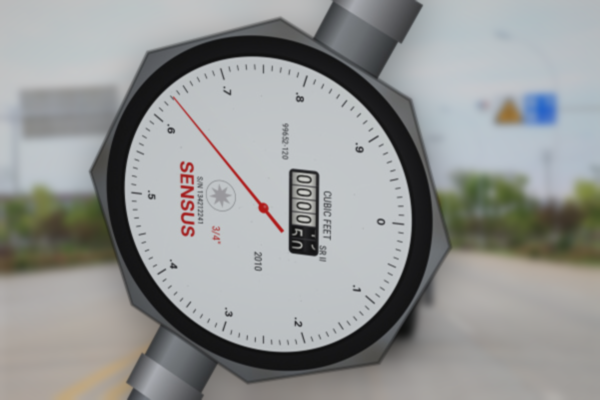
49.63 ft³
